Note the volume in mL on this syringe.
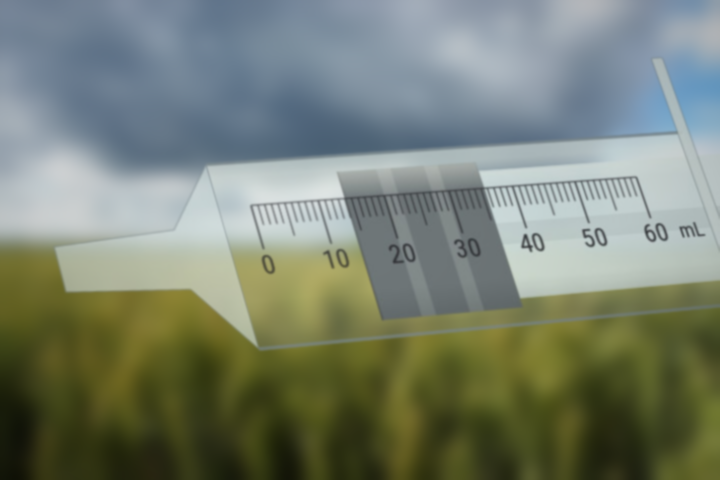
14 mL
